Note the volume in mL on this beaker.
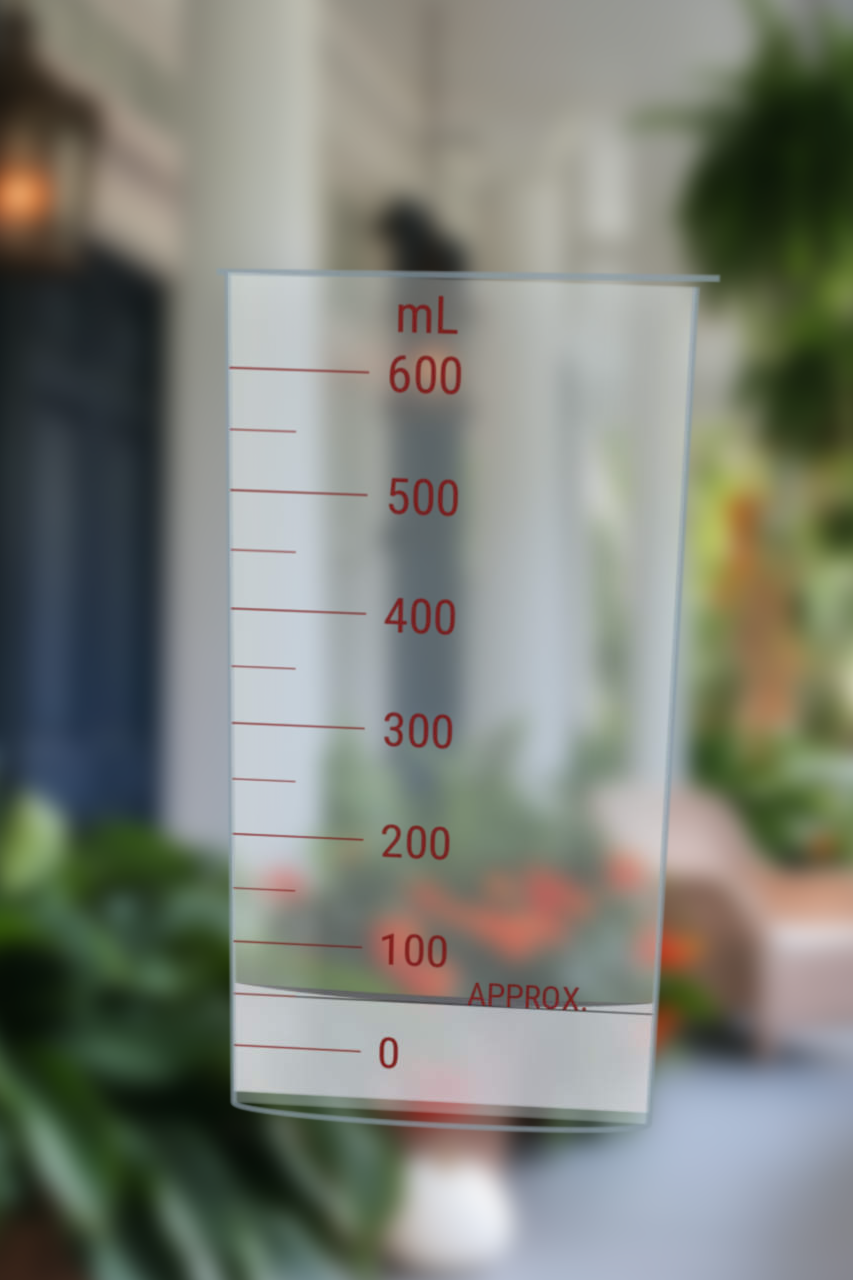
50 mL
